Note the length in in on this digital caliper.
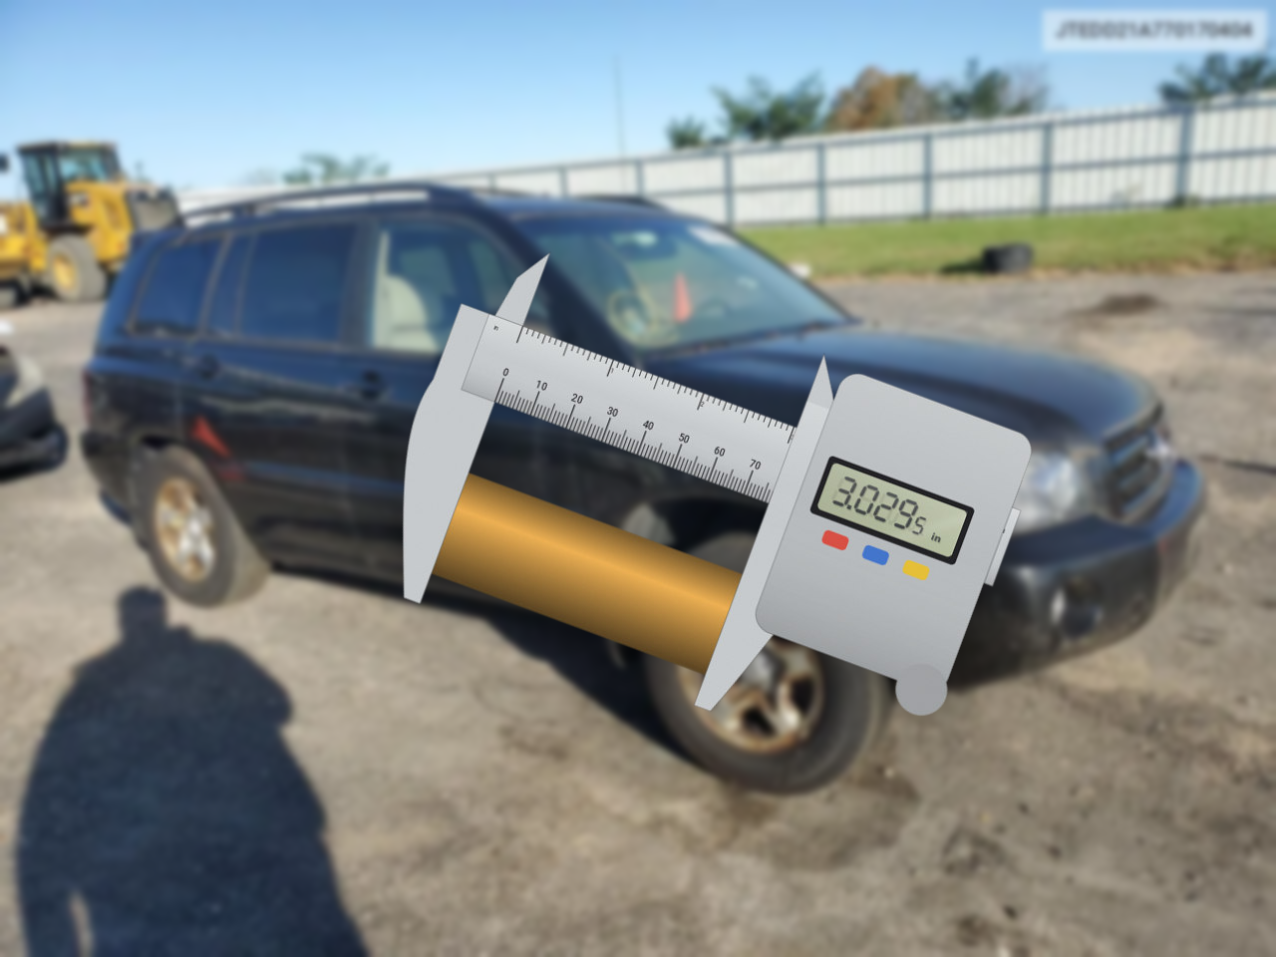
3.0295 in
